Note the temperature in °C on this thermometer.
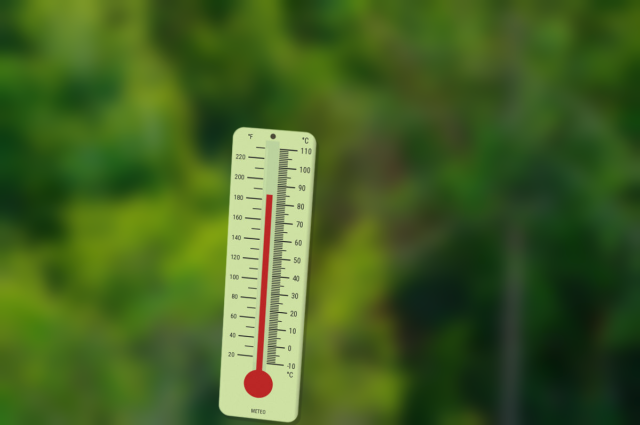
85 °C
